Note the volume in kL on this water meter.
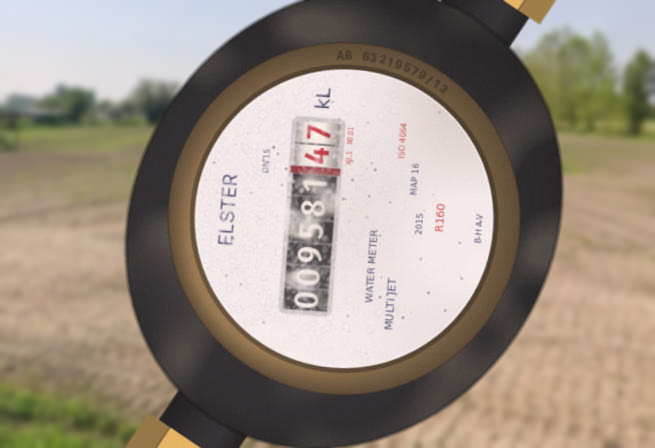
9581.47 kL
